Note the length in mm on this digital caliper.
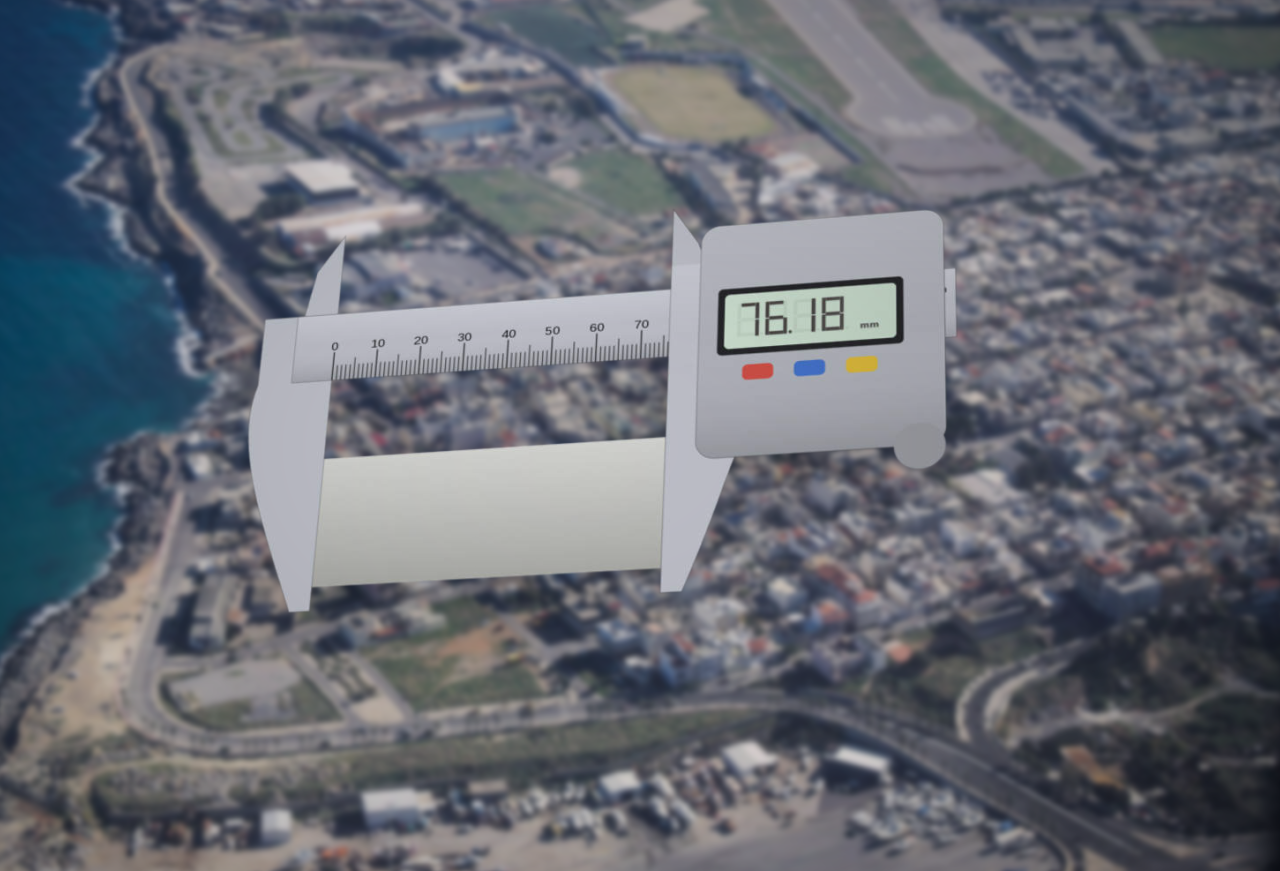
76.18 mm
